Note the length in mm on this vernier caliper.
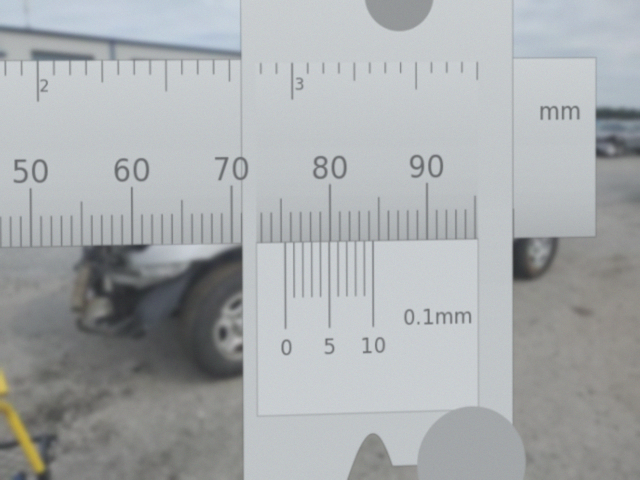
75.4 mm
